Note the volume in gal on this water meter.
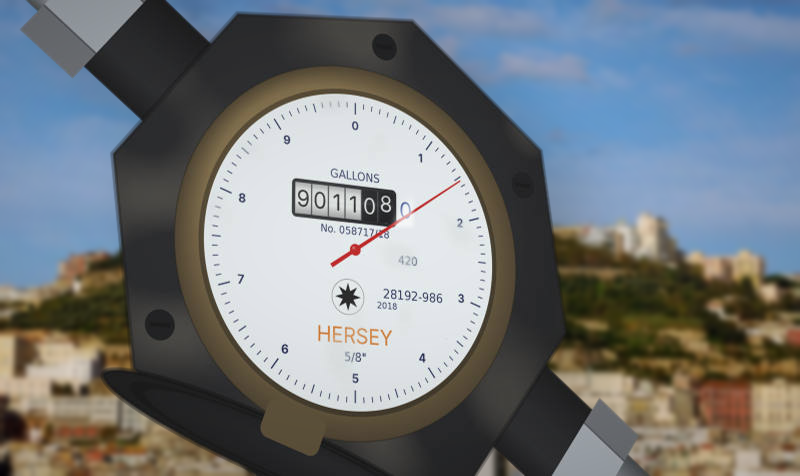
9011081.5 gal
